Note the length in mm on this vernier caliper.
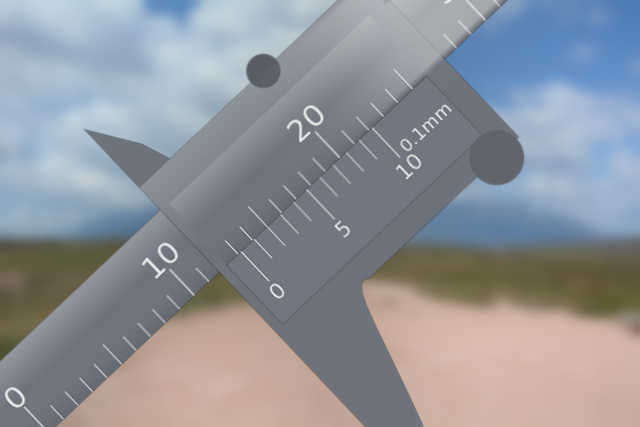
13.2 mm
